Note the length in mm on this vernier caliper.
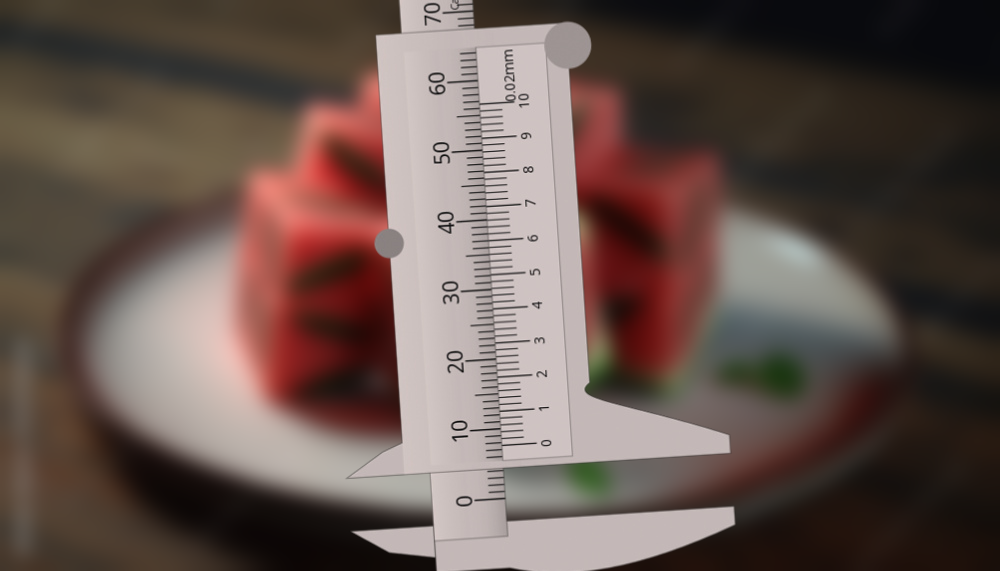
7.6 mm
